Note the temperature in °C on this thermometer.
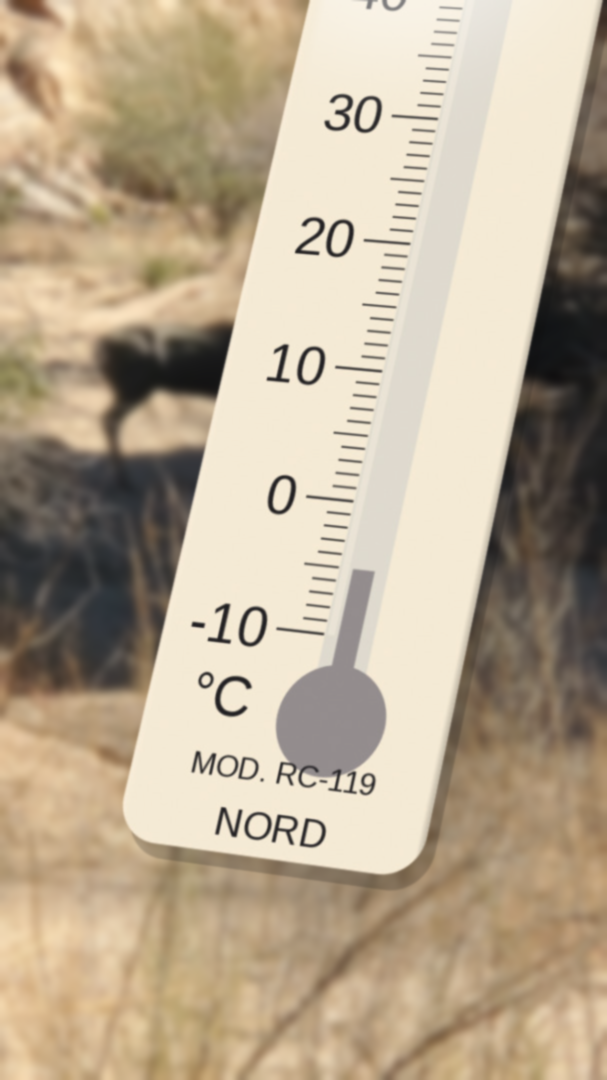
-5 °C
